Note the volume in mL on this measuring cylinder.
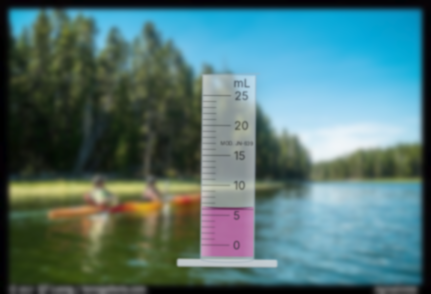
6 mL
